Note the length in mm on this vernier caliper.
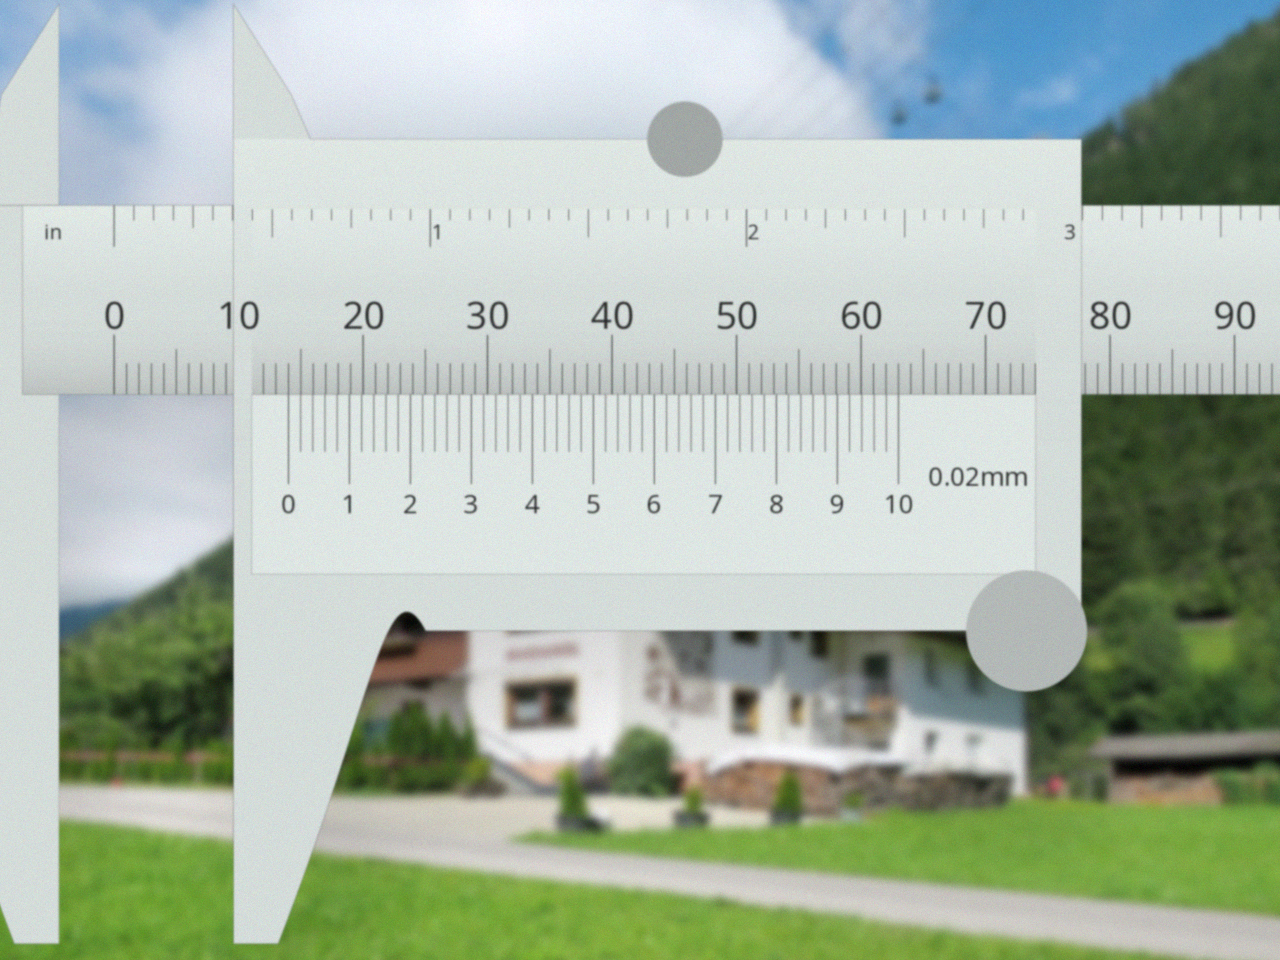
14.0 mm
